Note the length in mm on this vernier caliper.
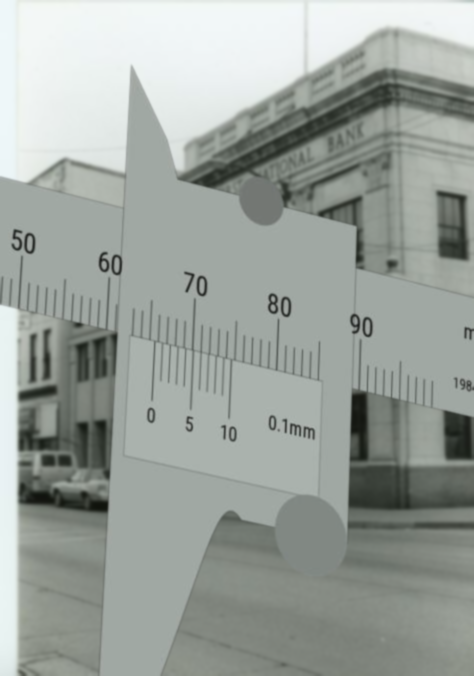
65.6 mm
